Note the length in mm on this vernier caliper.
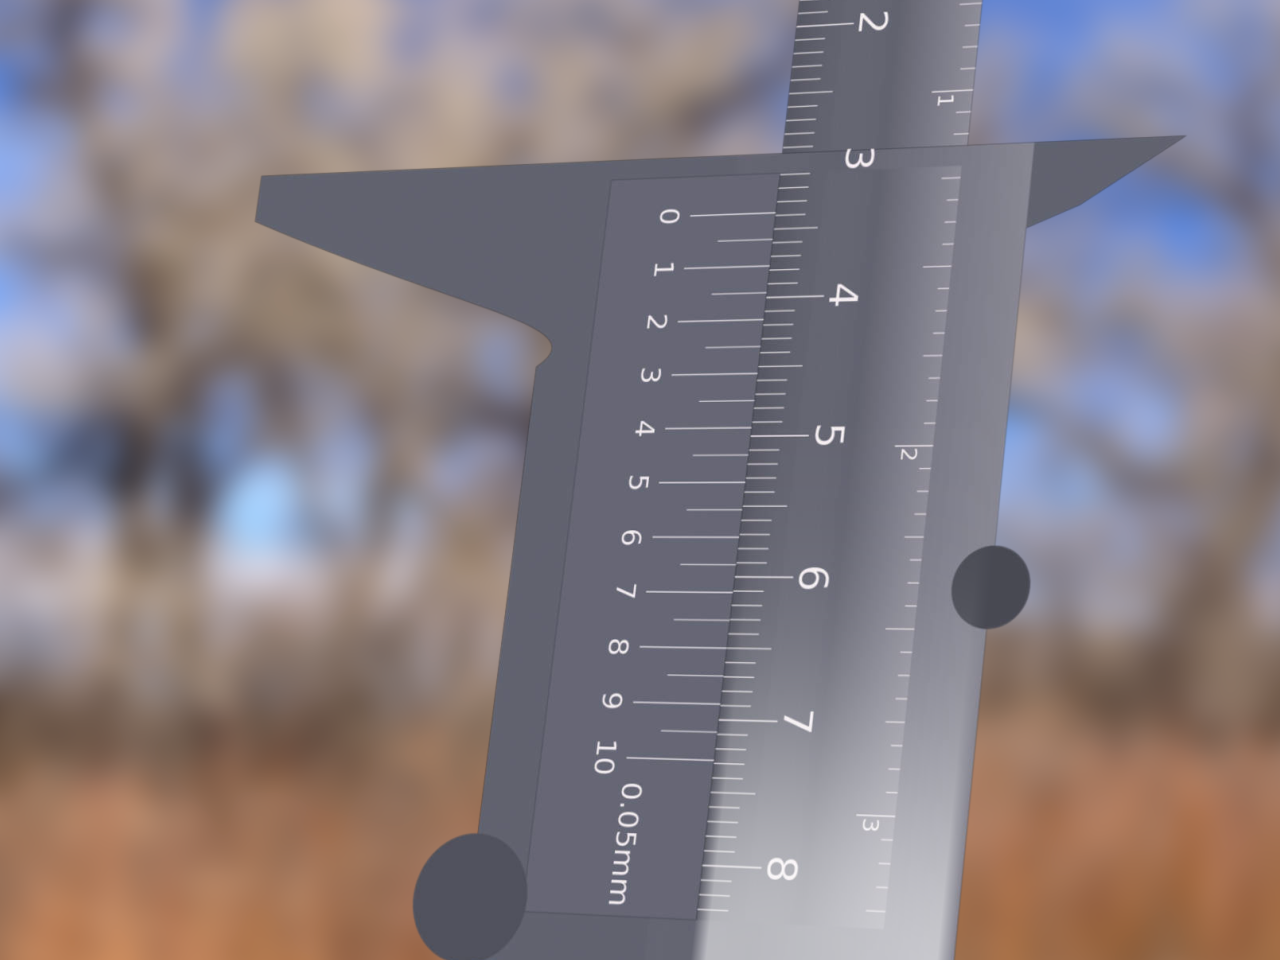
33.8 mm
